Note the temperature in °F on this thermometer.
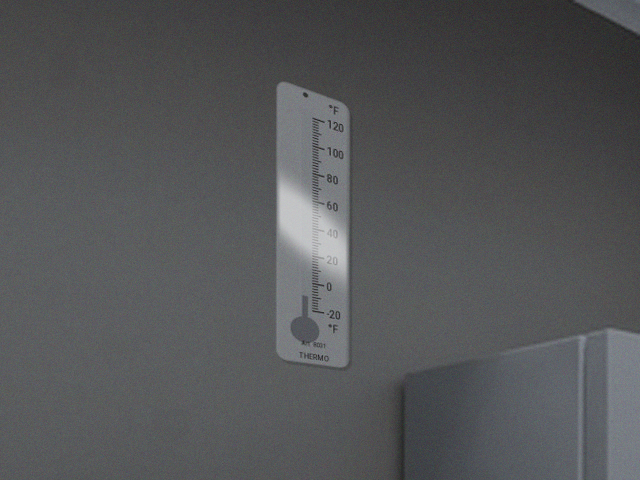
-10 °F
